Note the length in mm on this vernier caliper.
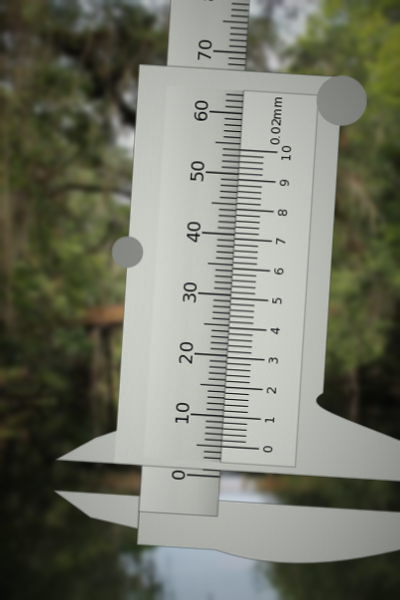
5.0 mm
